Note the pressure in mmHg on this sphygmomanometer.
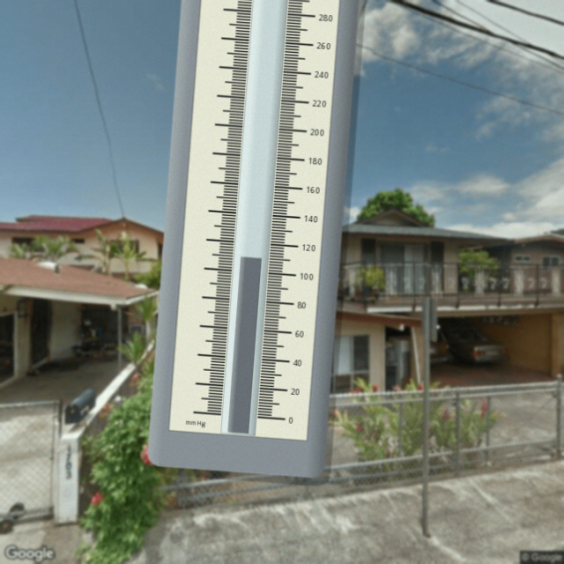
110 mmHg
